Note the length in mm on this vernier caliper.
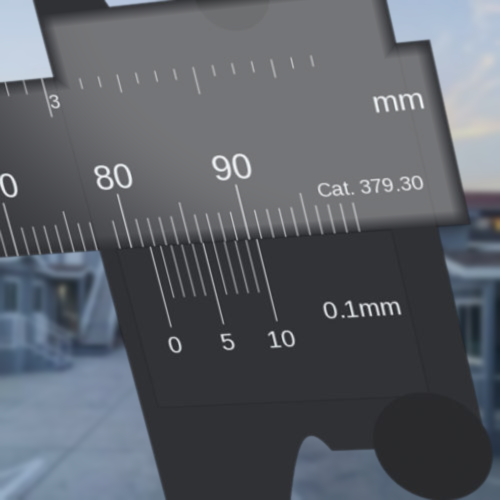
81.6 mm
